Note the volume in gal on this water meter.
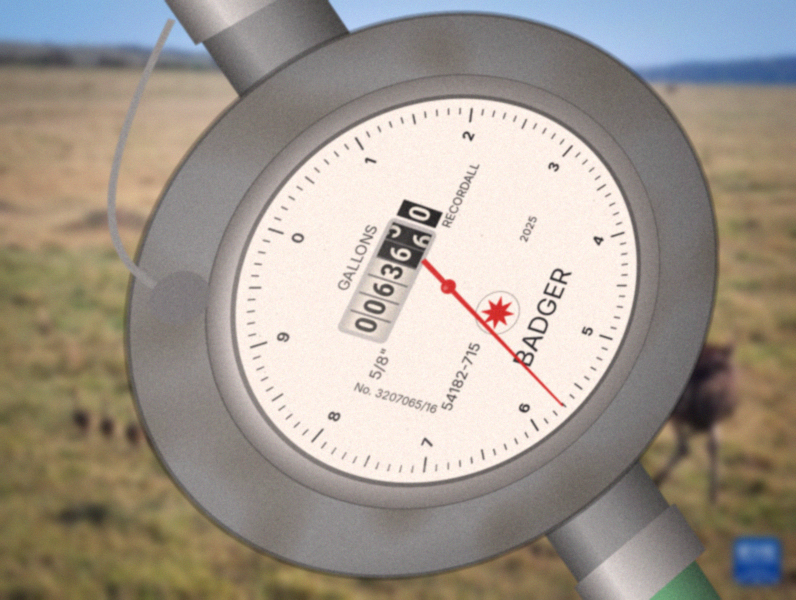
63655.7 gal
